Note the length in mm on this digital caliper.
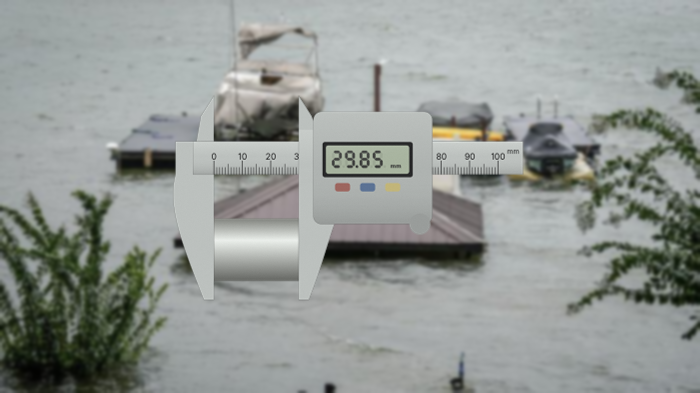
29.85 mm
